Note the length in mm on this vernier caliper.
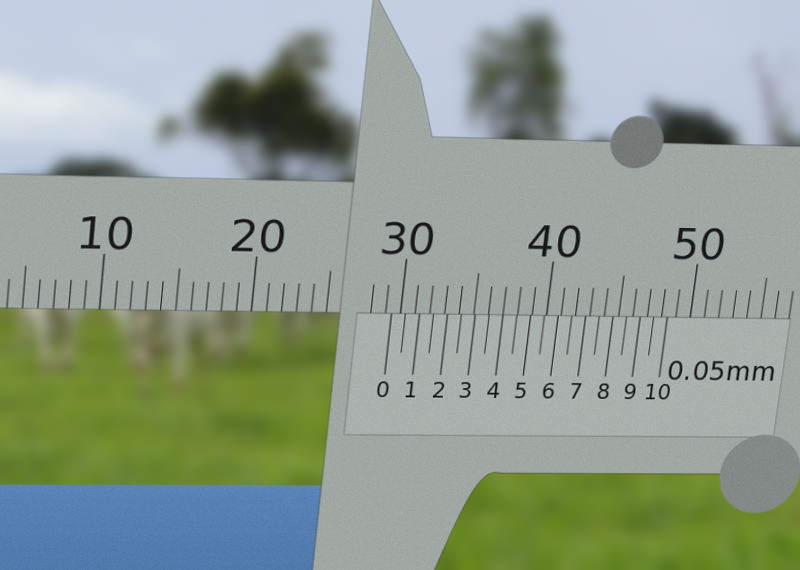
29.4 mm
